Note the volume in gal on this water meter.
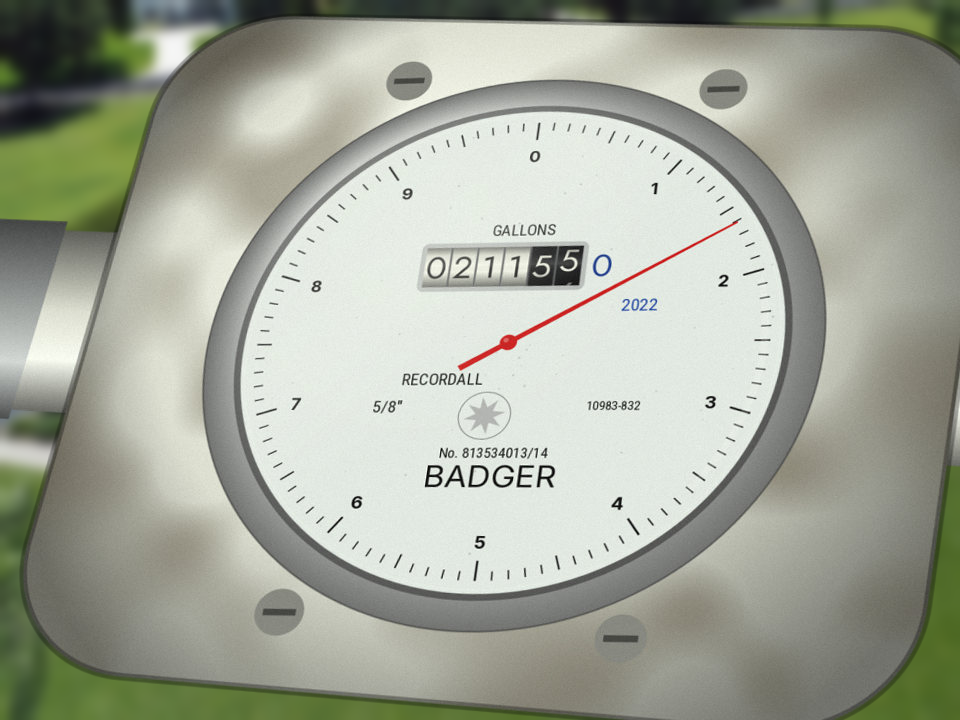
211551.6 gal
